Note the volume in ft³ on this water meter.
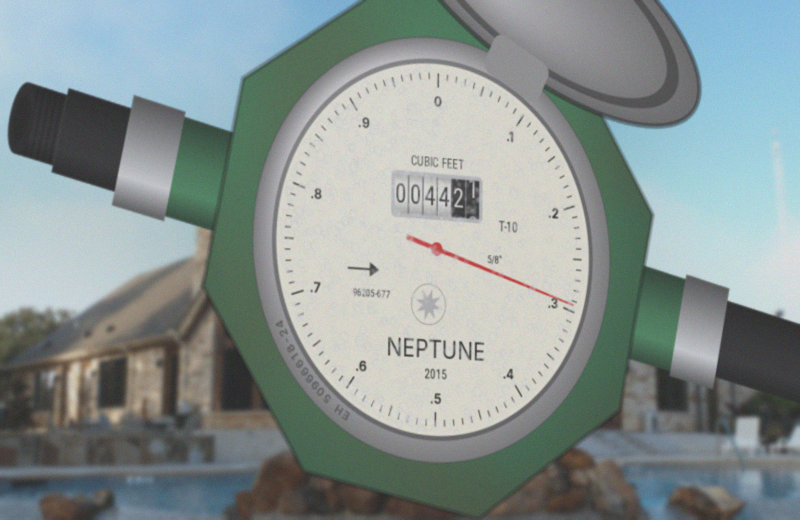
4421.29 ft³
